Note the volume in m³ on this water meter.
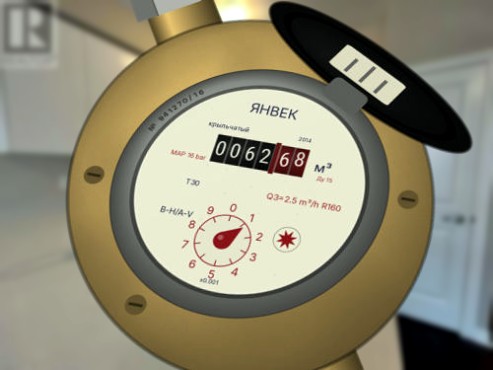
62.681 m³
